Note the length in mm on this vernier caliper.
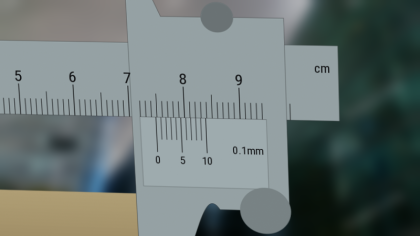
74.8 mm
